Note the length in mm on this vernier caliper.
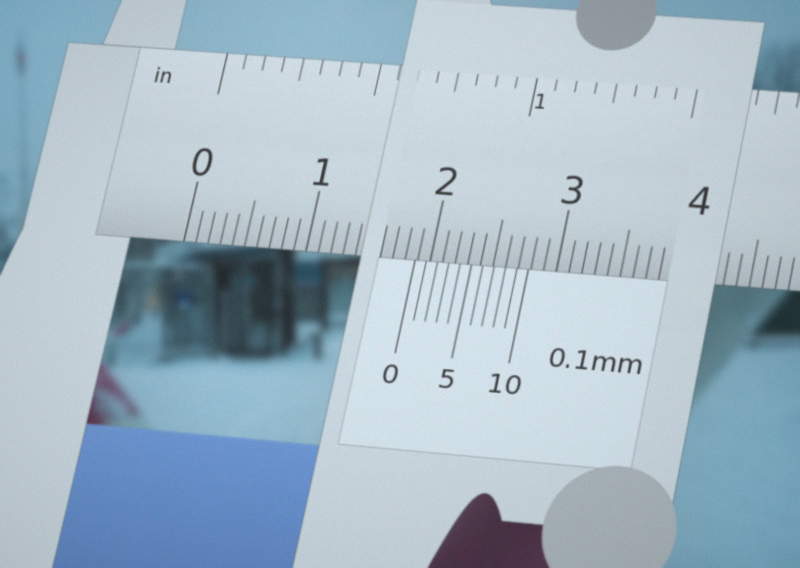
18.8 mm
